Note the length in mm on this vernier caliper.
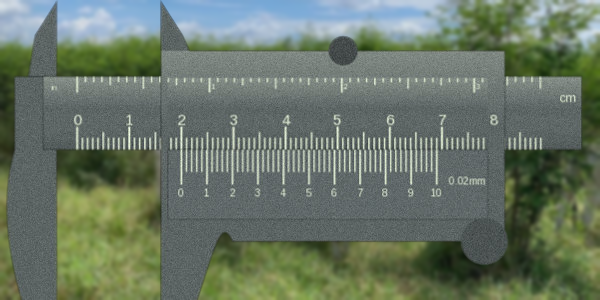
20.0 mm
